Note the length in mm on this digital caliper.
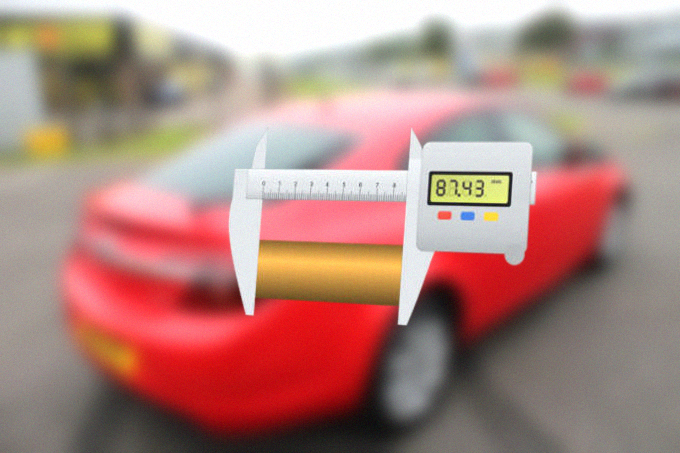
87.43 mm
